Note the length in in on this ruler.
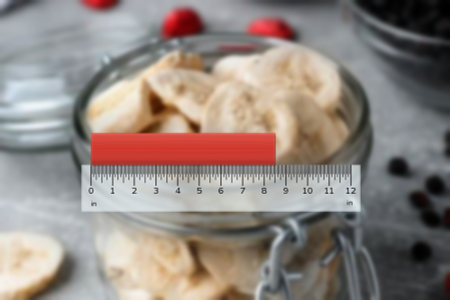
8.5 in
